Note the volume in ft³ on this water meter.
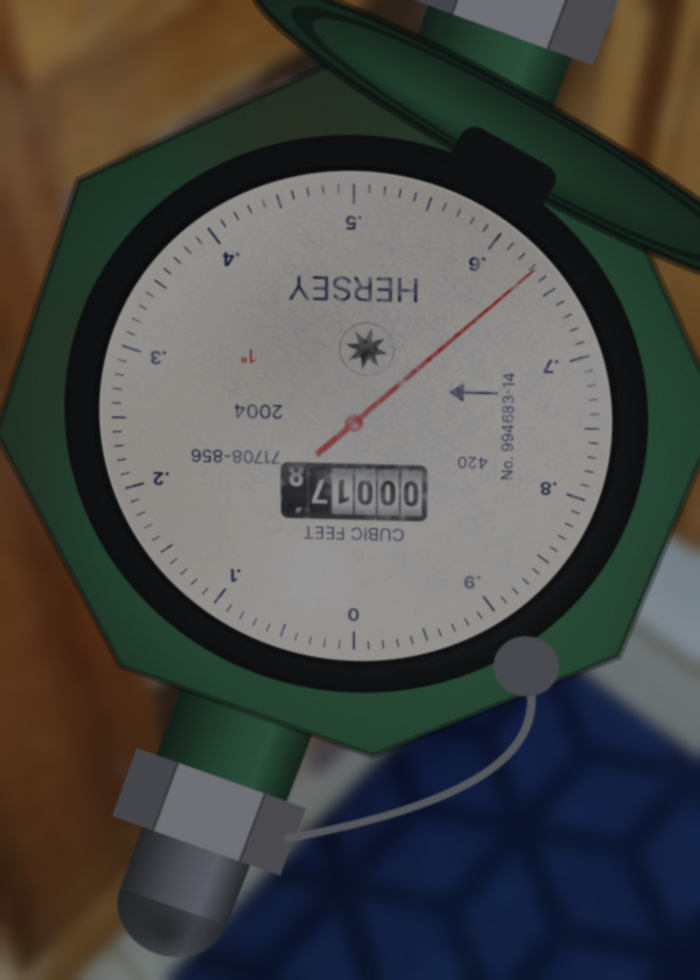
177.63 ft³
